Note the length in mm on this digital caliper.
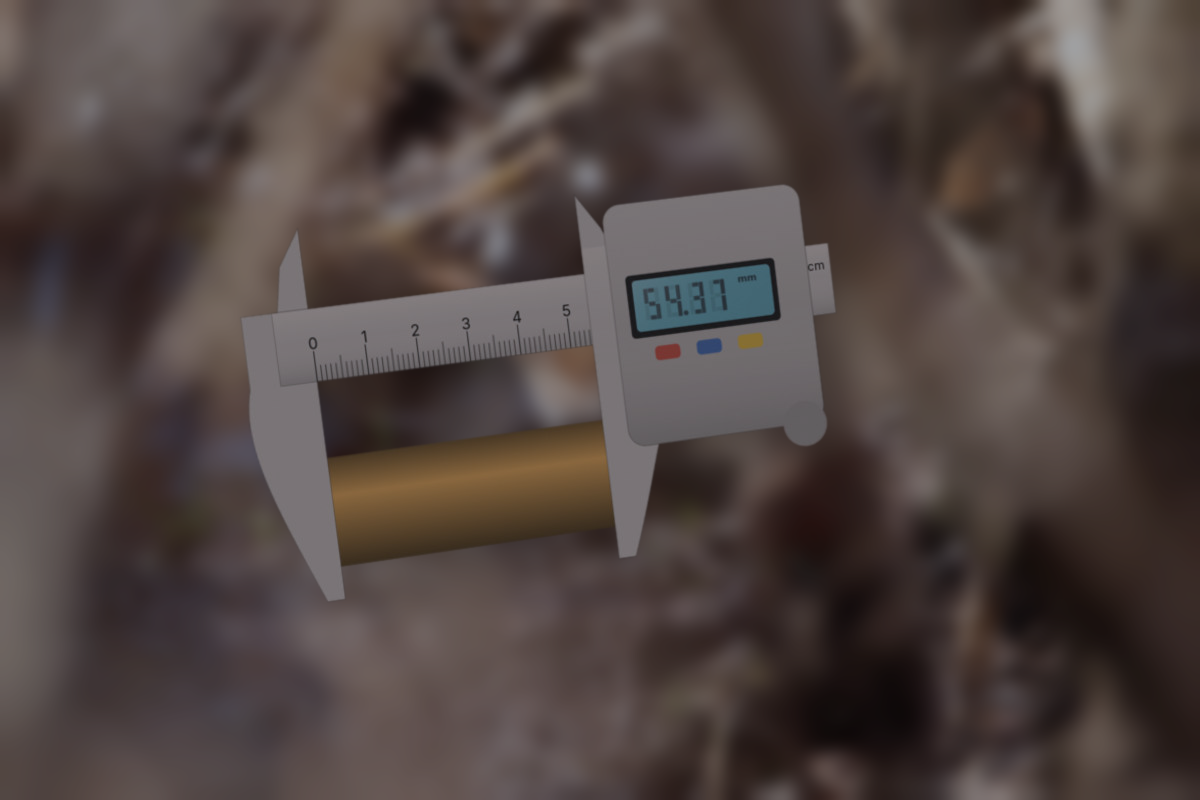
54.37 mm
